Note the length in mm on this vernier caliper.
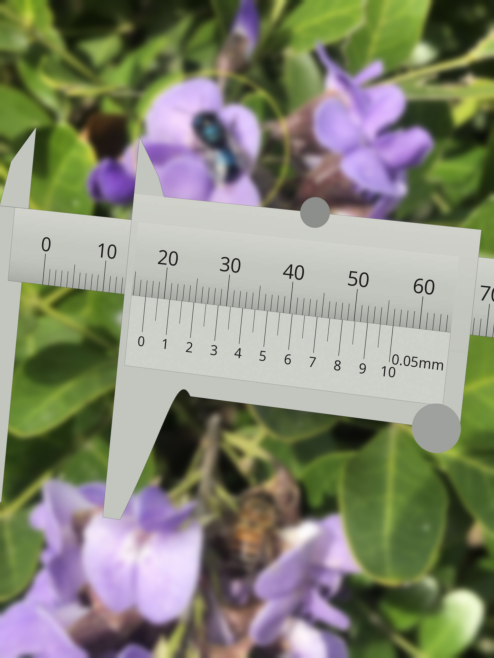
17.0 mm
